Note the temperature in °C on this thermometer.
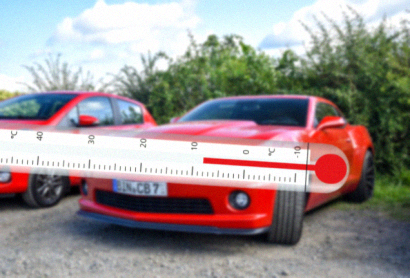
8 °C
